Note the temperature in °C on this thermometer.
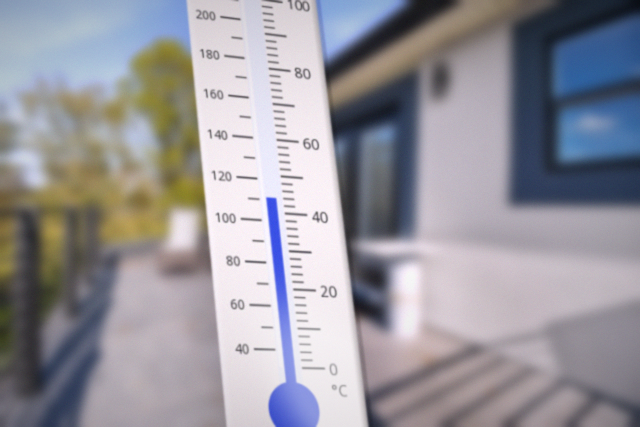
44 °C
